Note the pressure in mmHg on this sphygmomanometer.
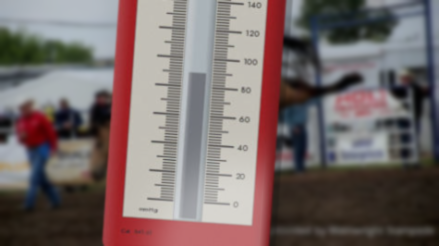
90 mmHg
